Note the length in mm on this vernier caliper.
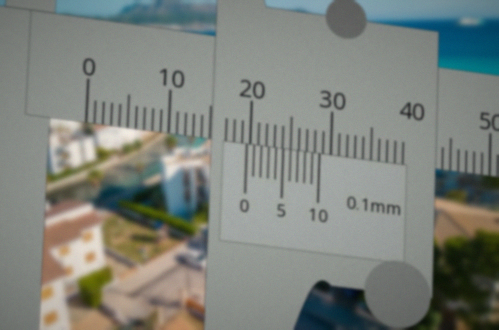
19.6 mm
